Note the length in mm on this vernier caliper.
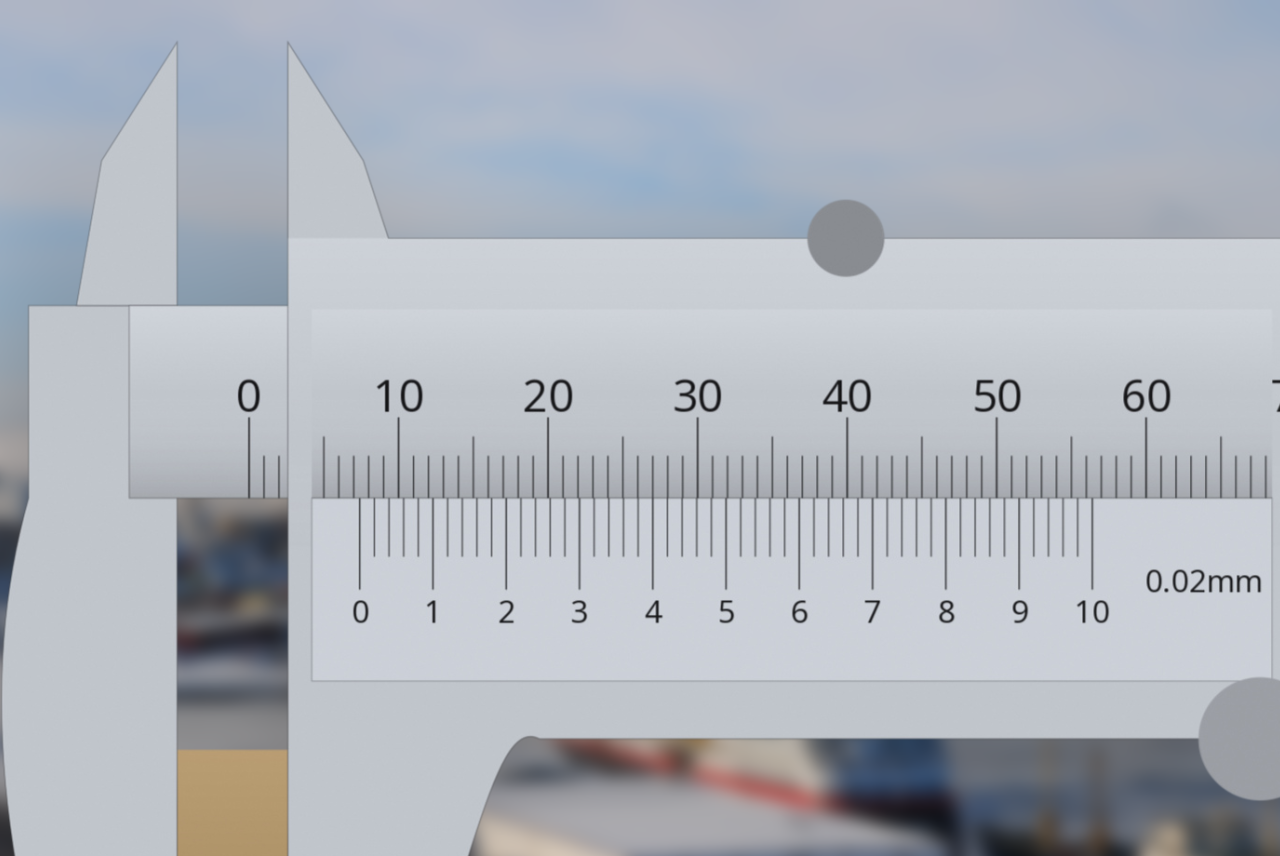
7.4 mm
